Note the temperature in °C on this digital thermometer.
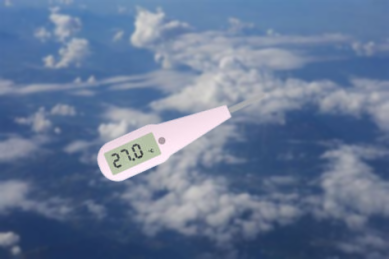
27.0 °C
